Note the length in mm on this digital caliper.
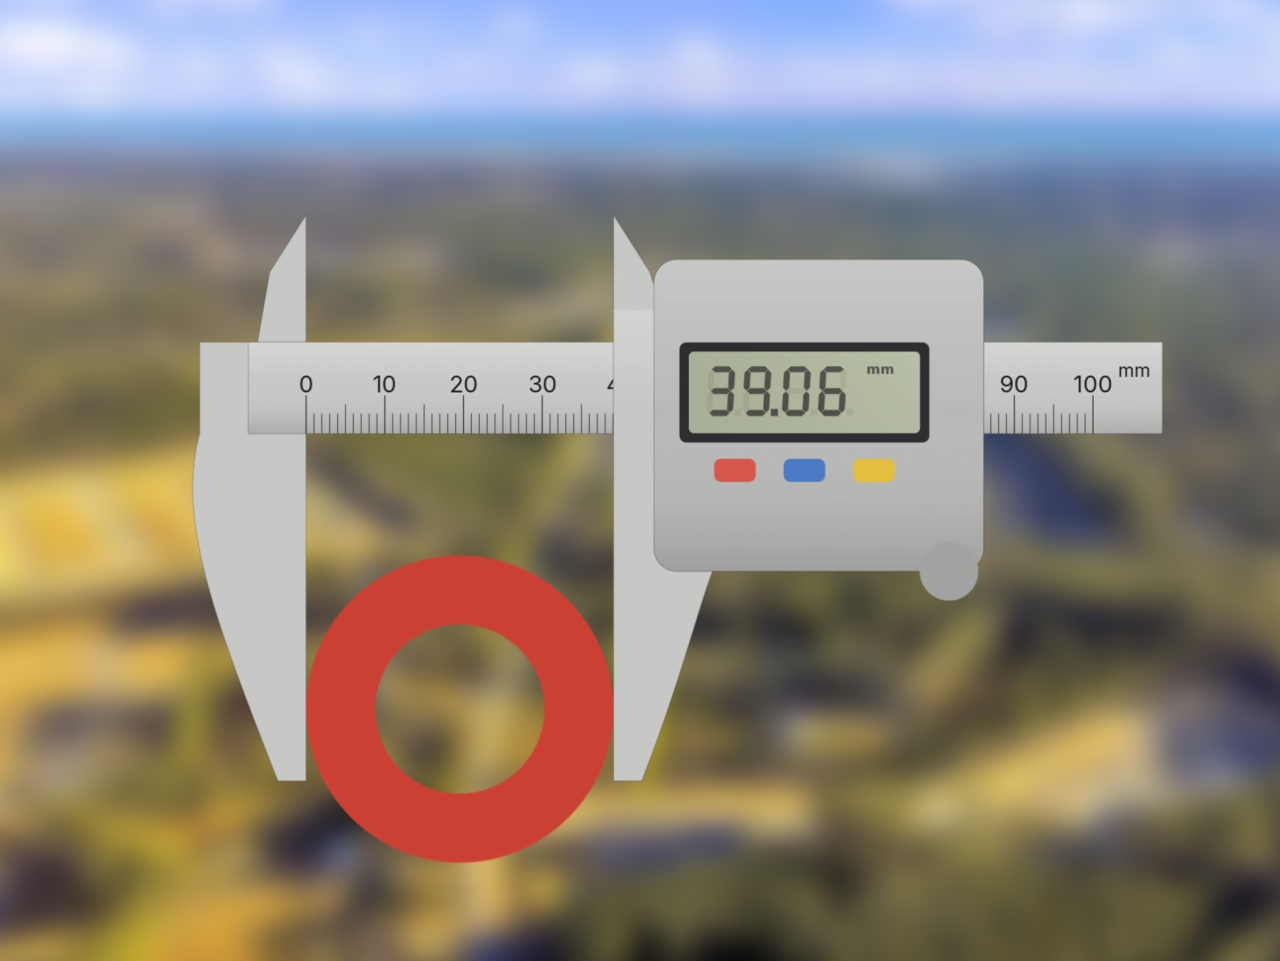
39.06 mm
